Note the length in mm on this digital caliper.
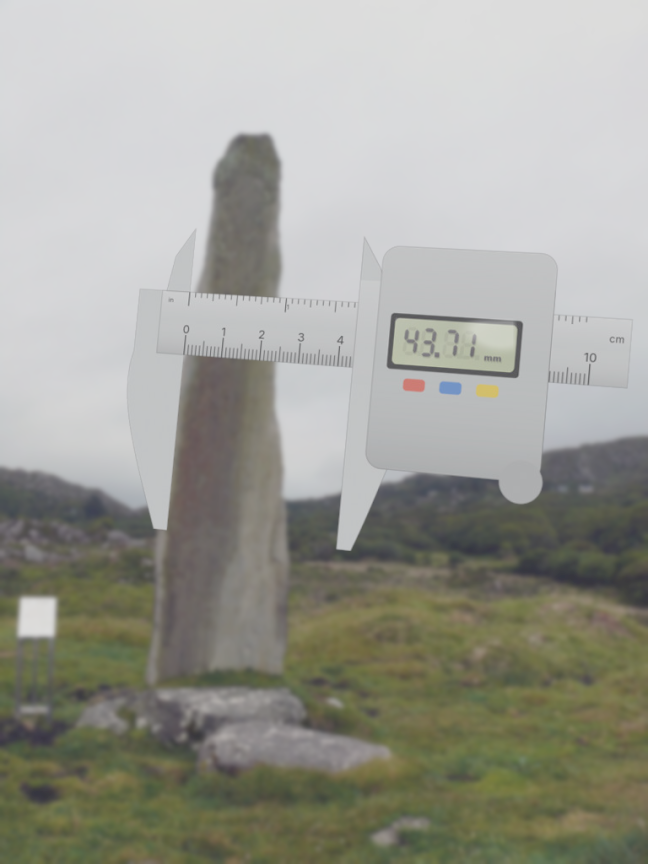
43.71 mm
